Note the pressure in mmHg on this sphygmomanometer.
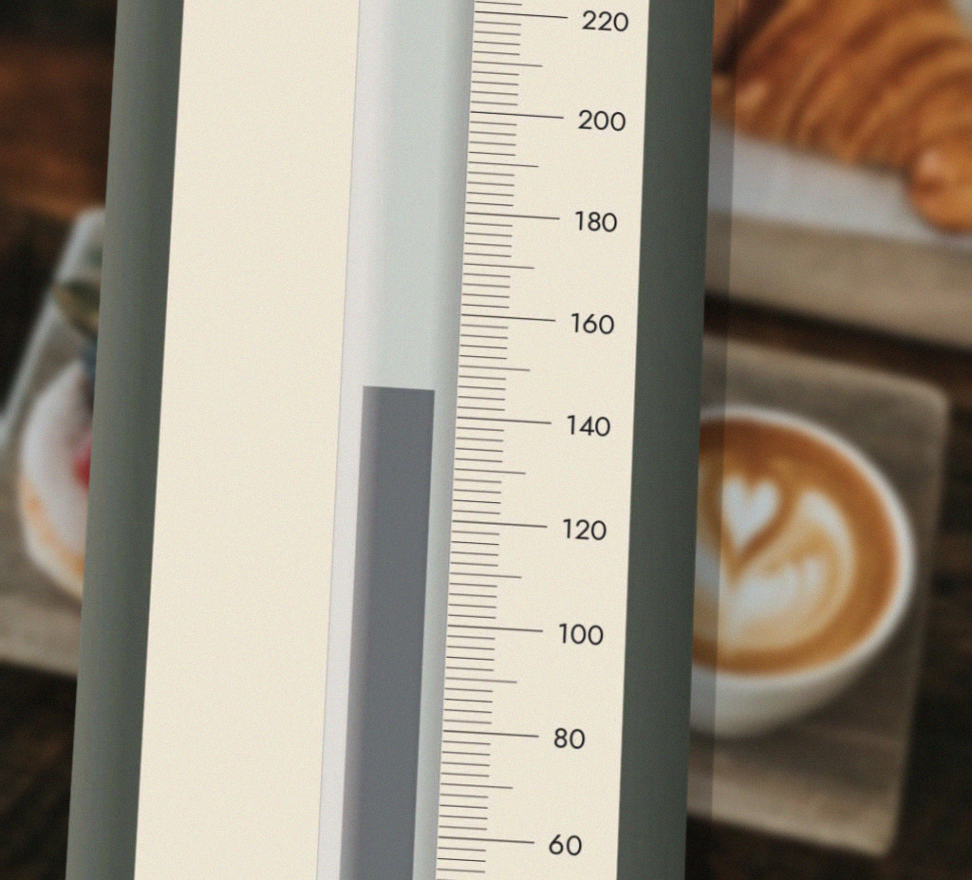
145 mmHg
